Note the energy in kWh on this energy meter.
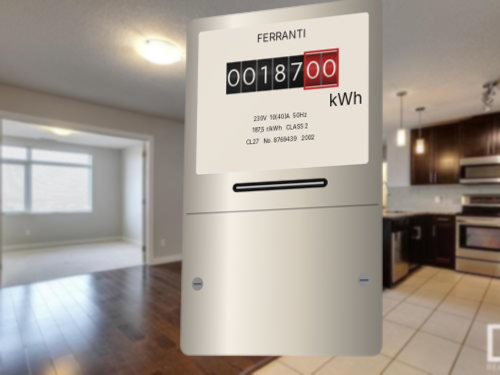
187.00 kWh
